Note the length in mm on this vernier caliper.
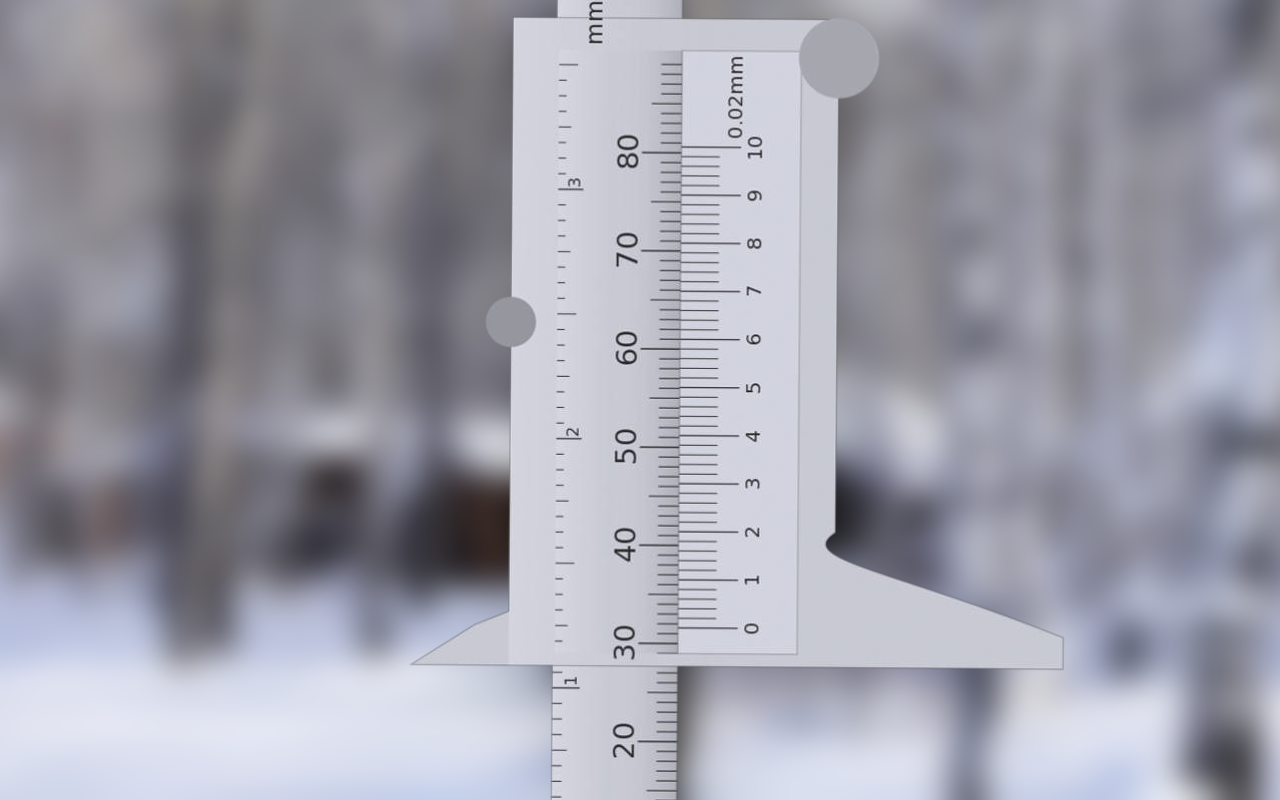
31.6 mm
